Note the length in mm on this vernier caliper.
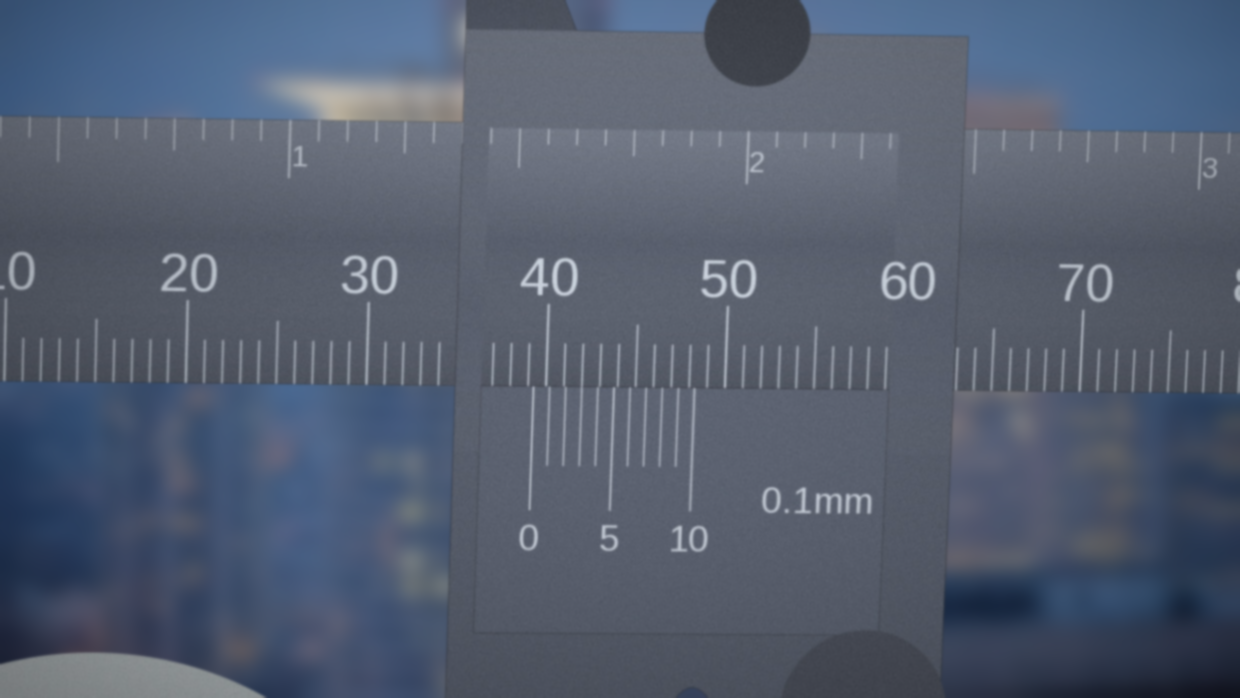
39.3 mm
